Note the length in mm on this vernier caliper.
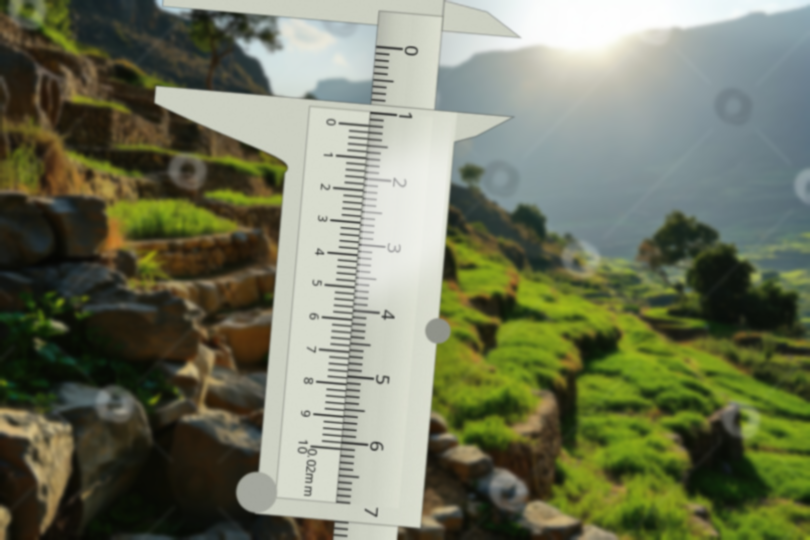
12.0 mm
